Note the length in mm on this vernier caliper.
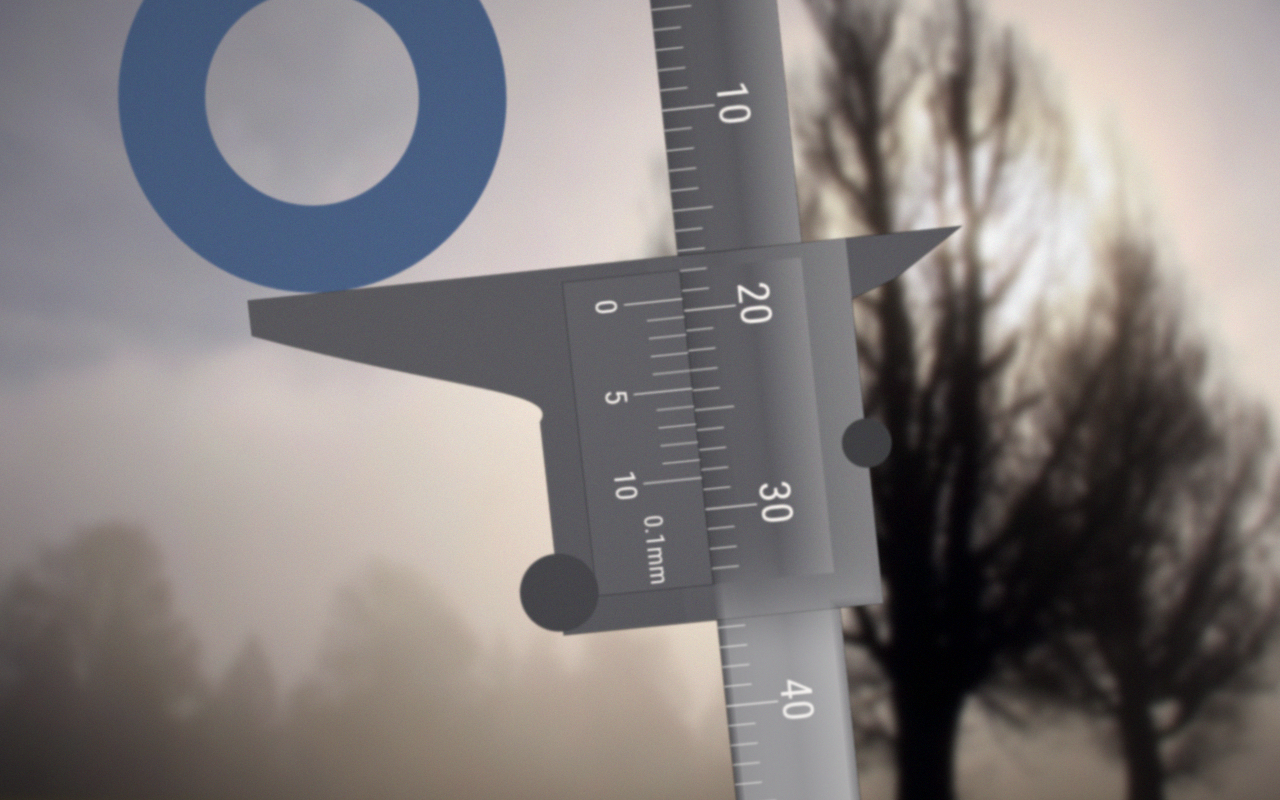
19.4 mm
